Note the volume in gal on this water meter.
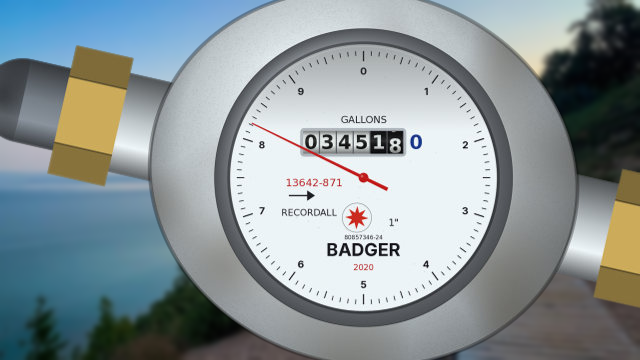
345178.2 gal
